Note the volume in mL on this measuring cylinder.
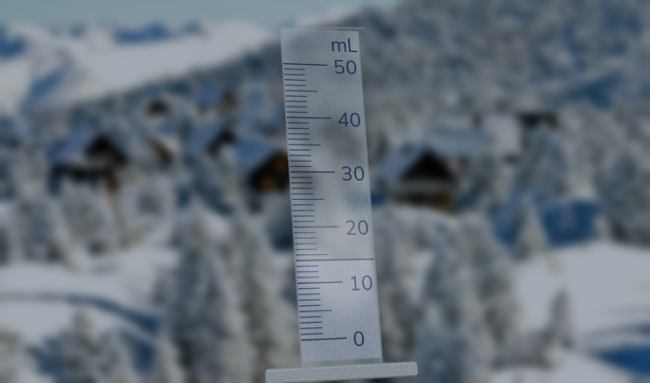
14 mL
